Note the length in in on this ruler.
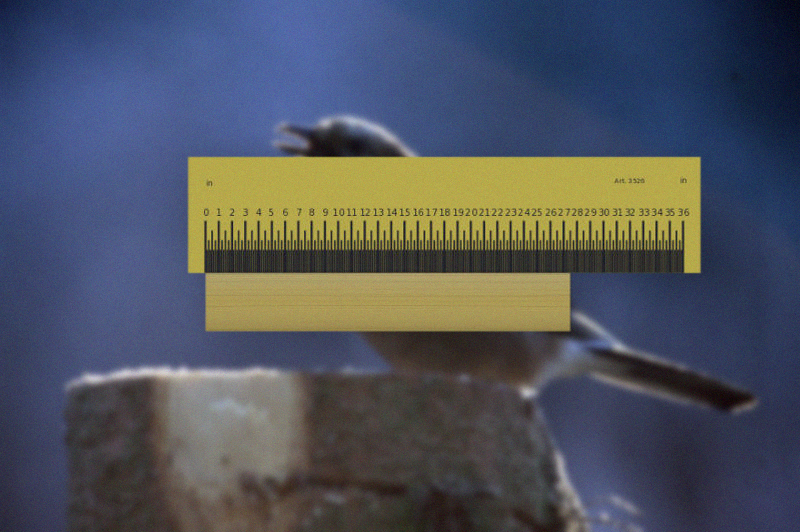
27.5 in
